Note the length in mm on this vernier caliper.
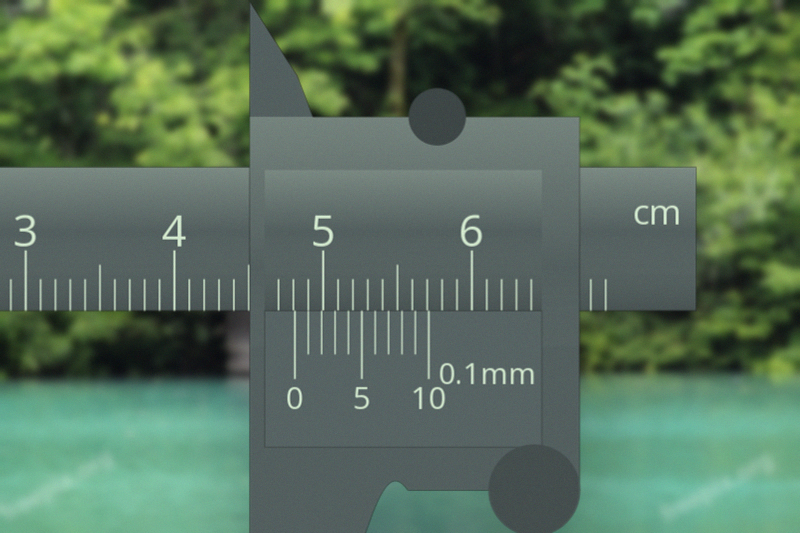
48.1 mm
